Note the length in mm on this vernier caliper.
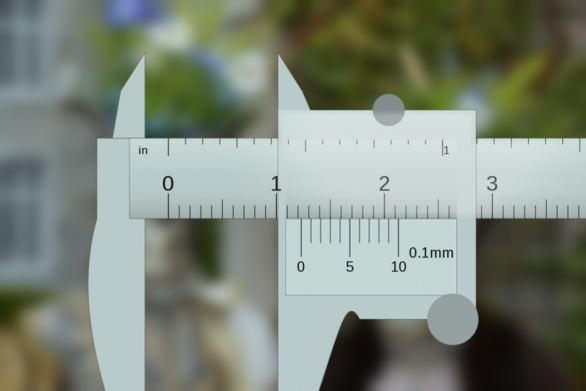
12.3 mm
